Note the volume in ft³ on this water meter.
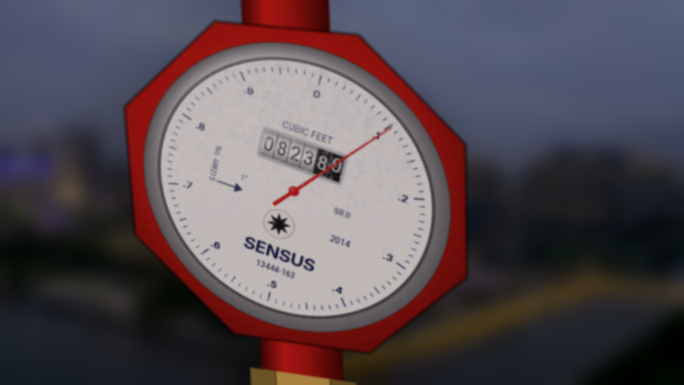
82380.10 ft³
